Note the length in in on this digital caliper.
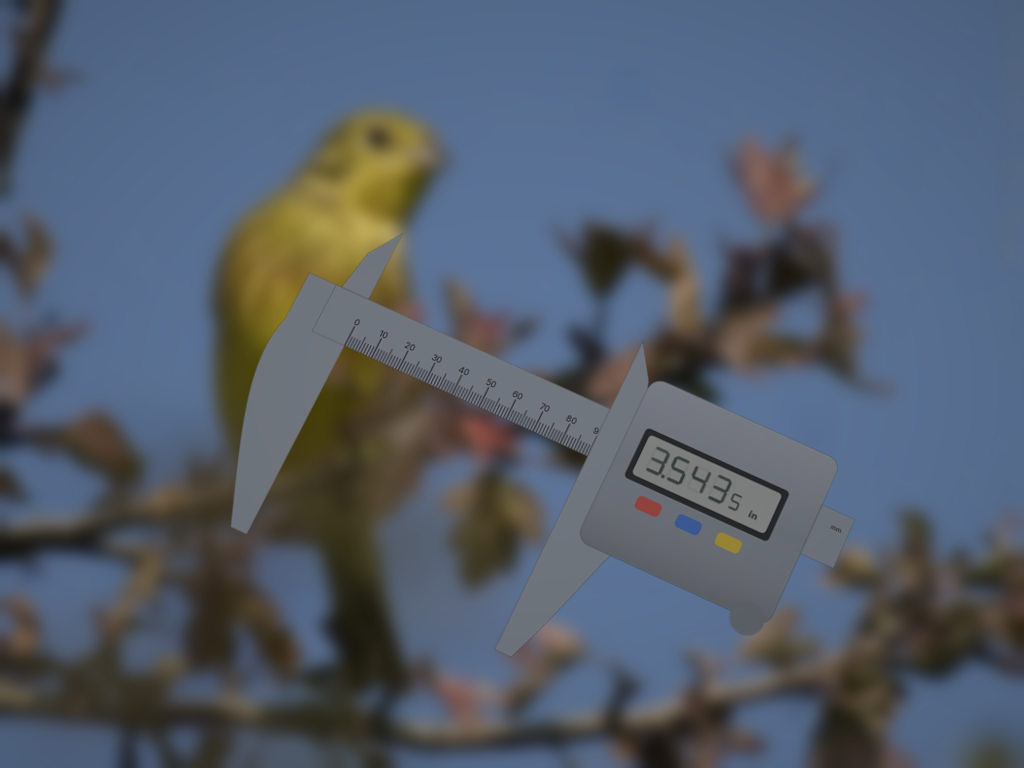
3.5435 in
